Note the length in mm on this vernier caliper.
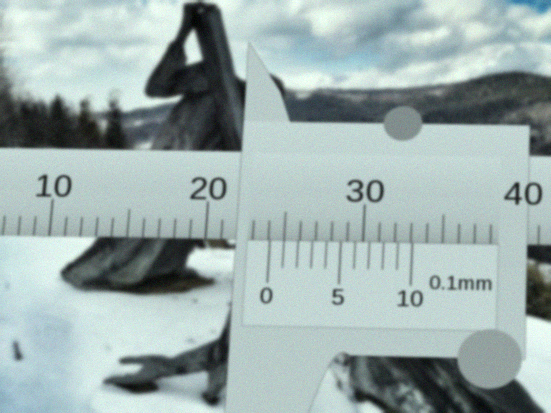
24.1 mm
